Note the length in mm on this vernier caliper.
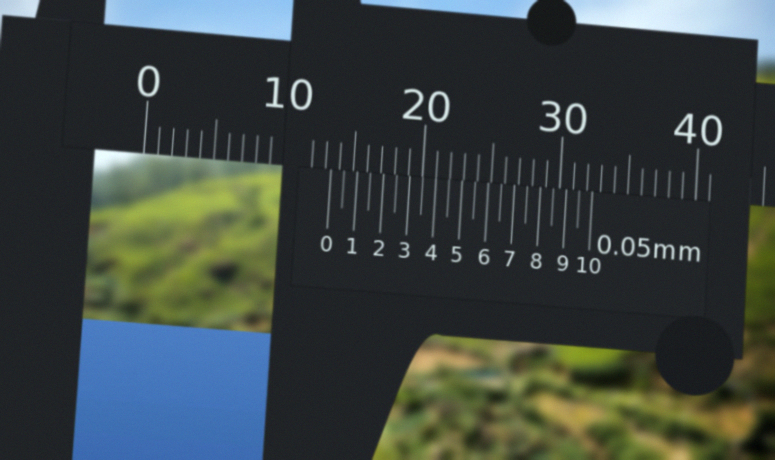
13.4 mm
